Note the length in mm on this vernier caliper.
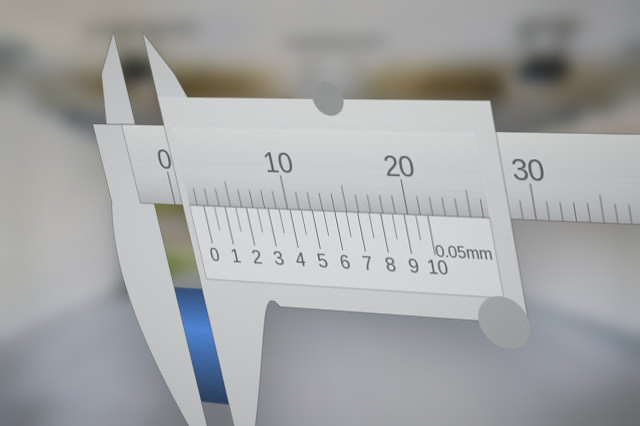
2.6 mm
